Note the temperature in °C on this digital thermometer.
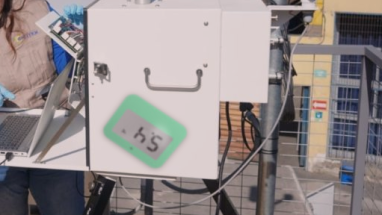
5.4 °C
